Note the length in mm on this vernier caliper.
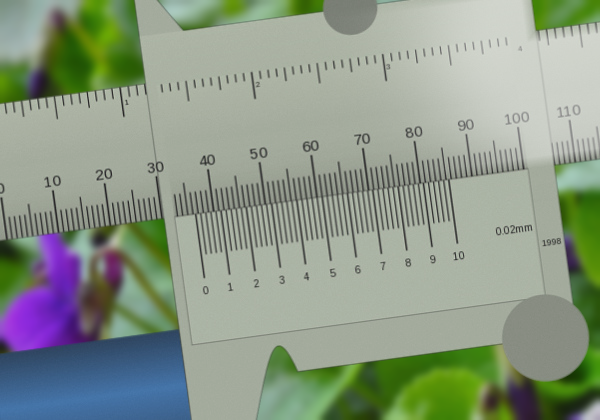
36.5 mm
